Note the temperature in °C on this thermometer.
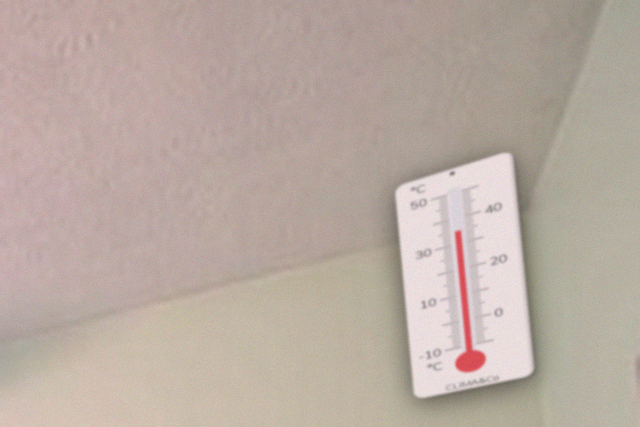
35 °C
